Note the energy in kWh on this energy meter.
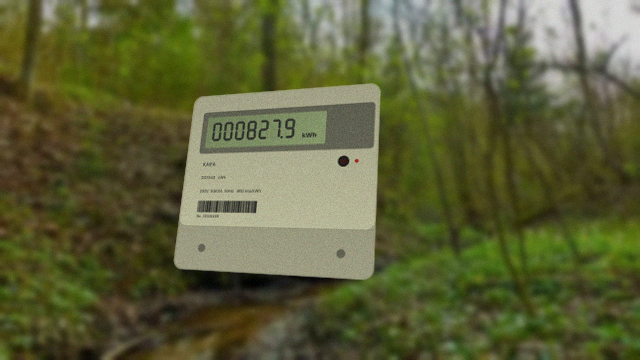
827.9 kWh
